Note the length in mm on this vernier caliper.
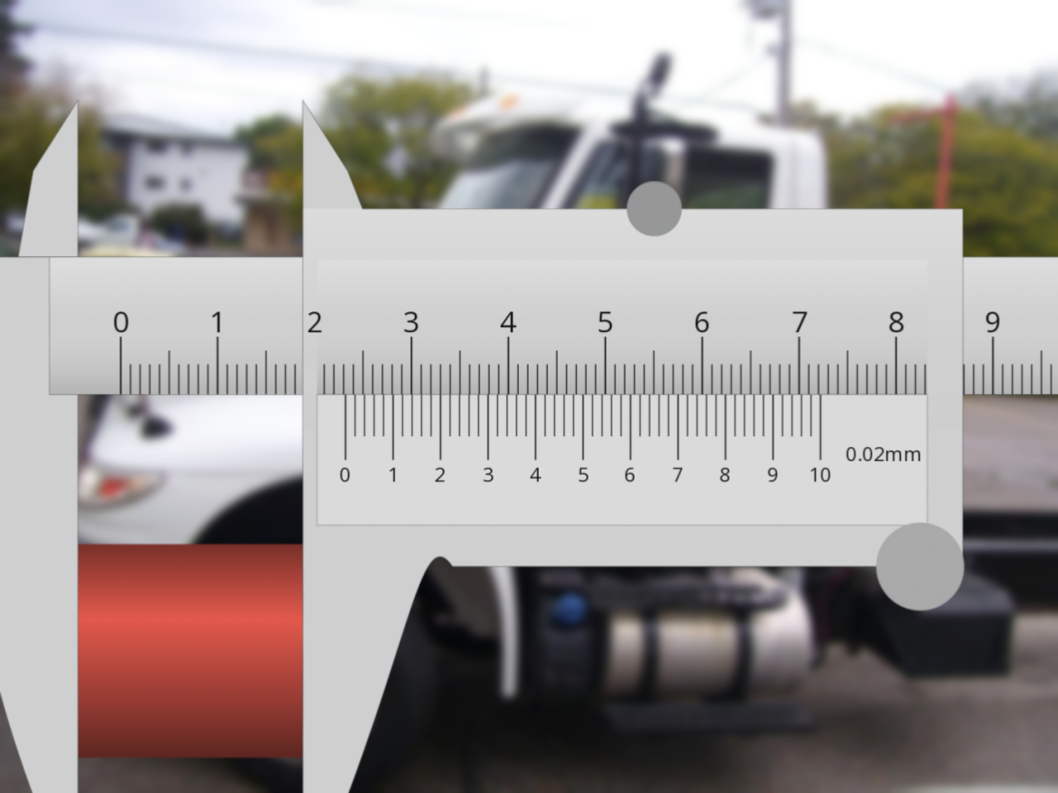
23.2 mm
